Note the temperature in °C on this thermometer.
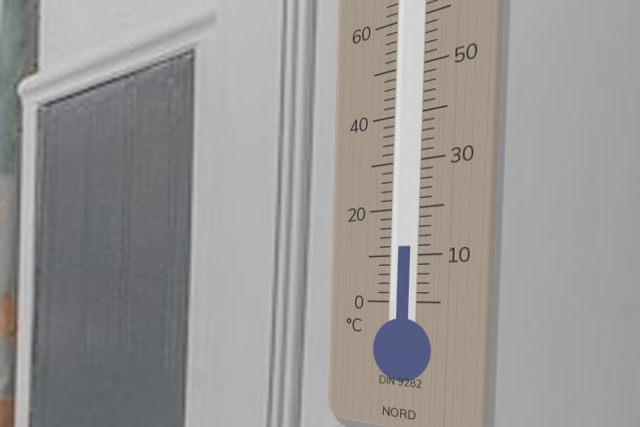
12 °C
